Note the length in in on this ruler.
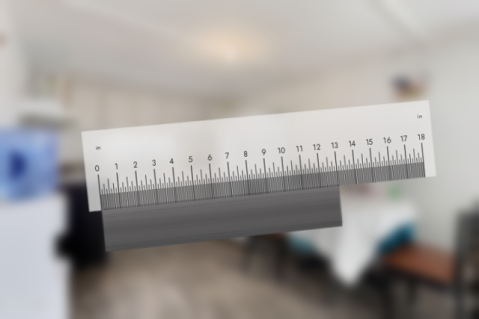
13 in
